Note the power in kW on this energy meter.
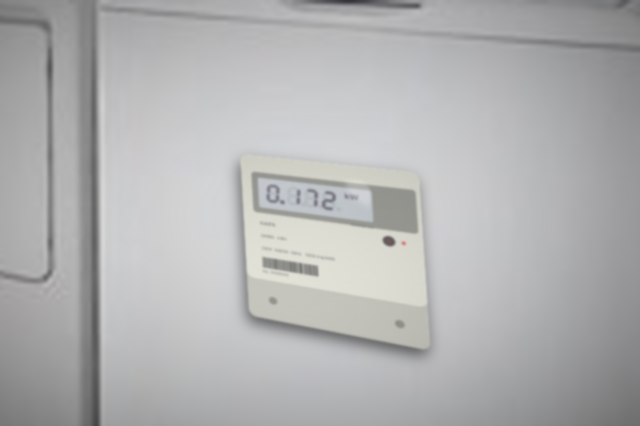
0.172 kW
